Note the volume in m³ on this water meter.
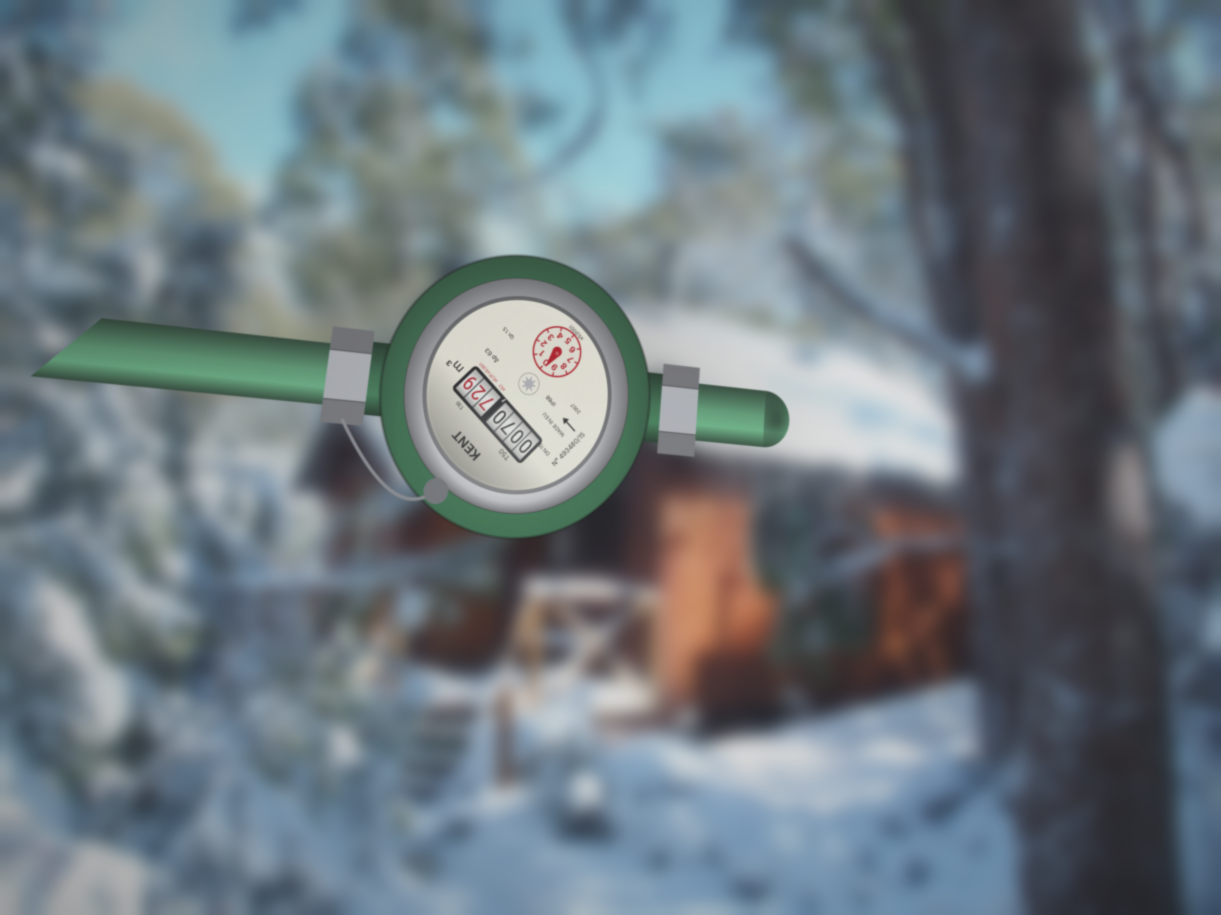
70.7289 m³
